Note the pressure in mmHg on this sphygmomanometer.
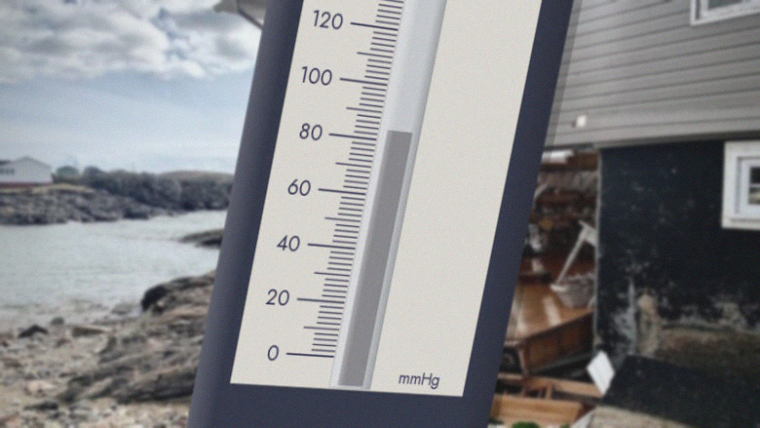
84 mmHg
